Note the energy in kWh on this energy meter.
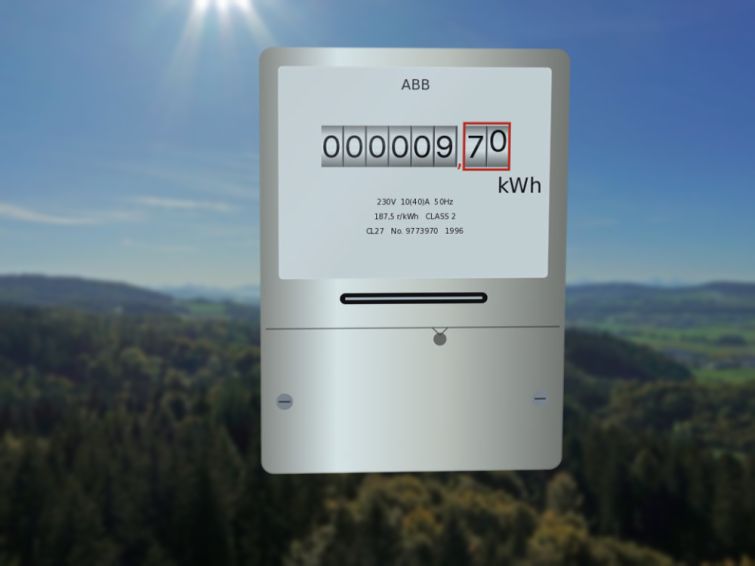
9.70 kWh
